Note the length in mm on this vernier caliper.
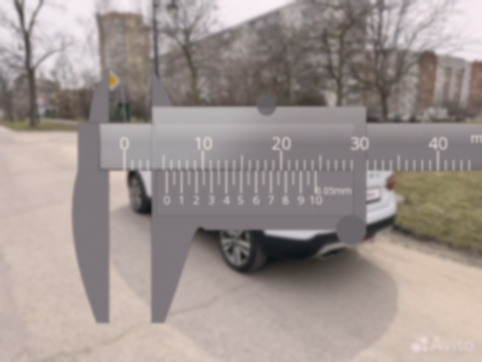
5.4 mm
